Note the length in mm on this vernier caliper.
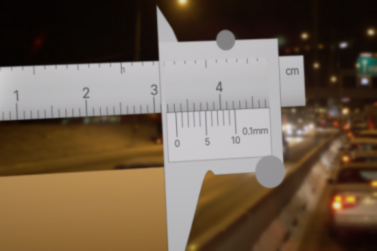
33.2 mm
